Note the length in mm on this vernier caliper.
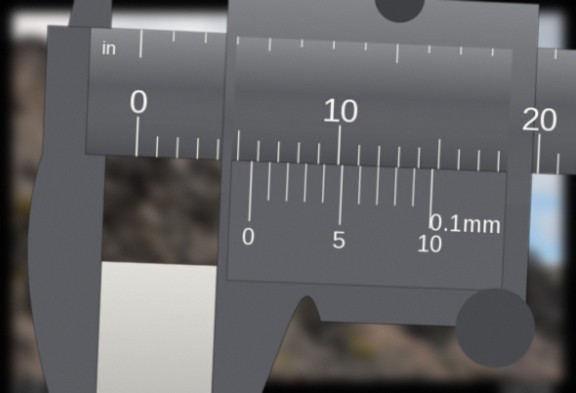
5.7 mm
